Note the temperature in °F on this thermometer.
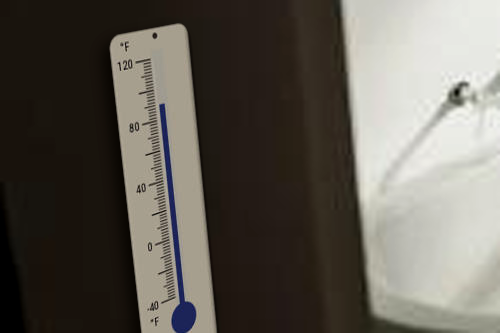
90 °F
